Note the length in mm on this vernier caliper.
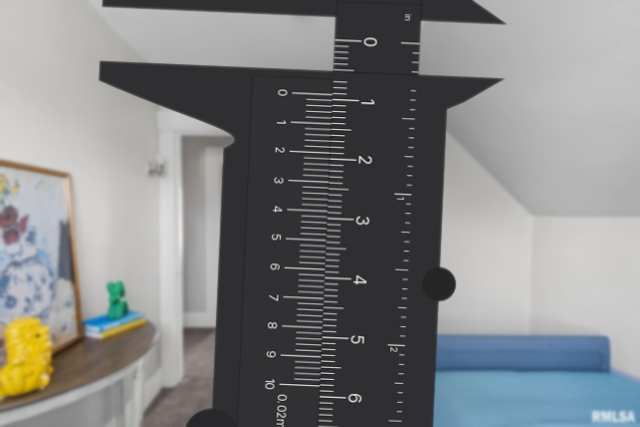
9.2 mm
